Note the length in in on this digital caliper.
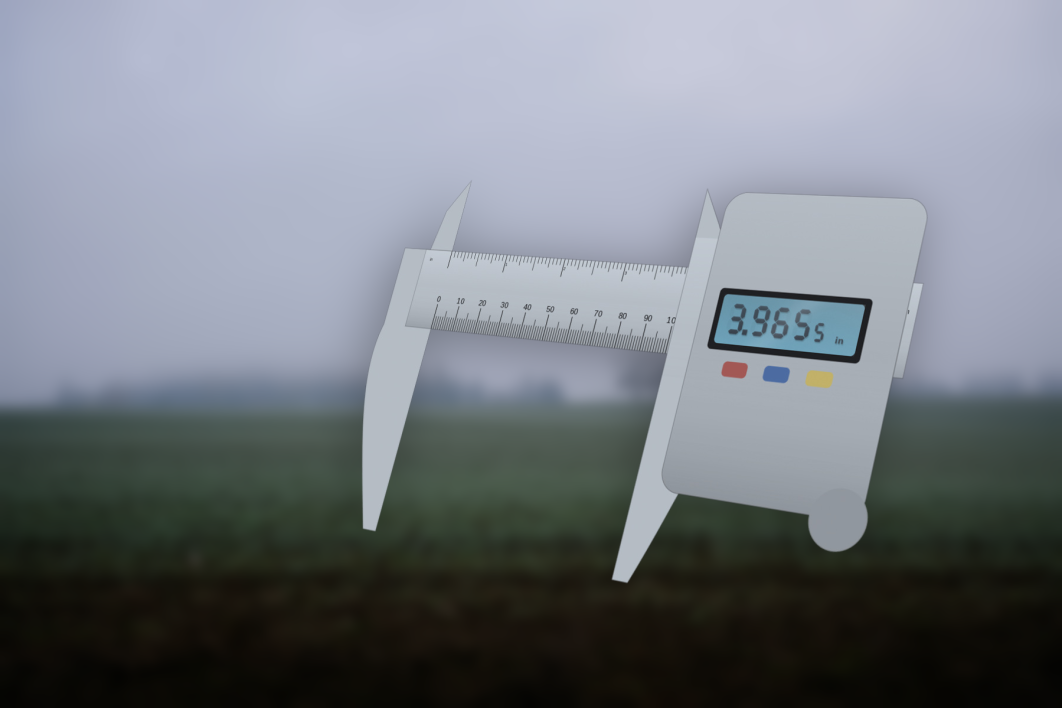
3.9655 in
